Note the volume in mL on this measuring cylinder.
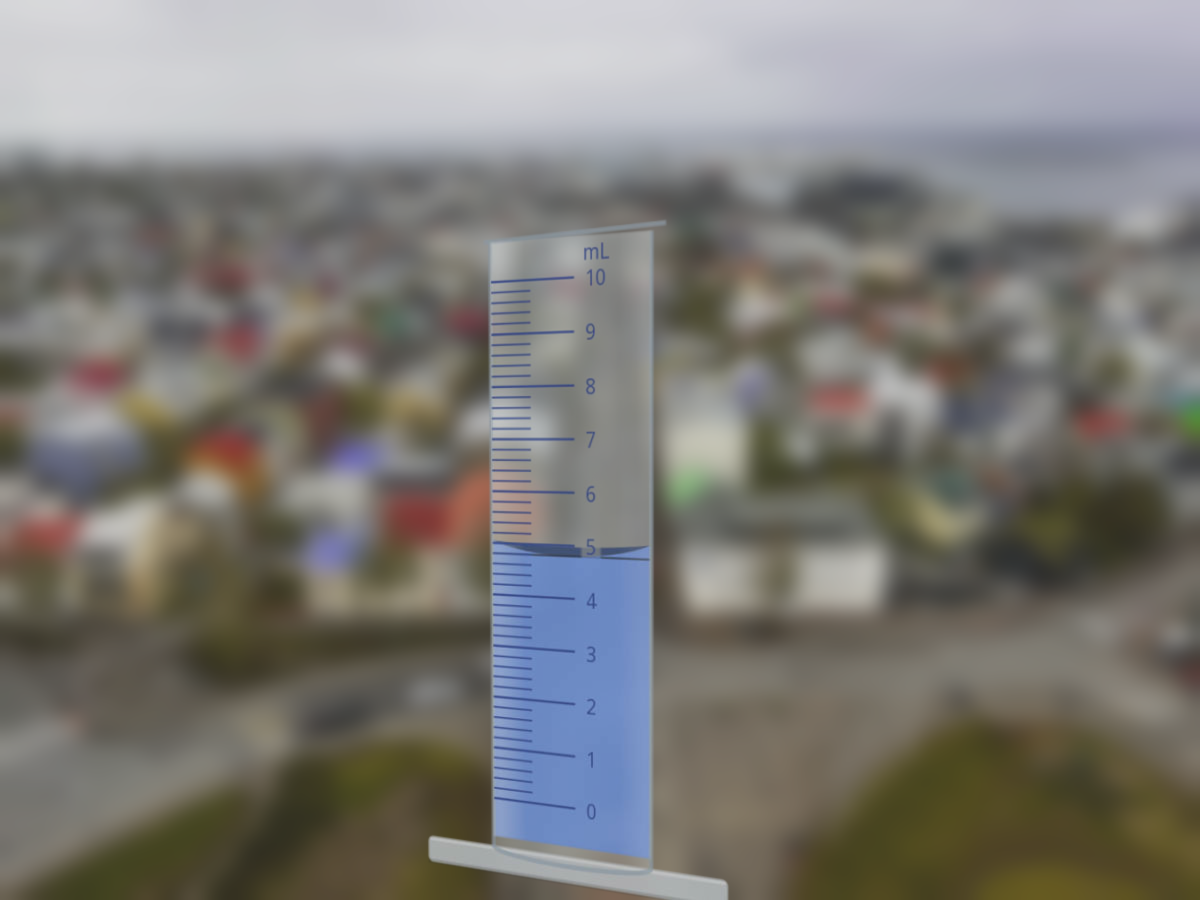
4.8 mL
